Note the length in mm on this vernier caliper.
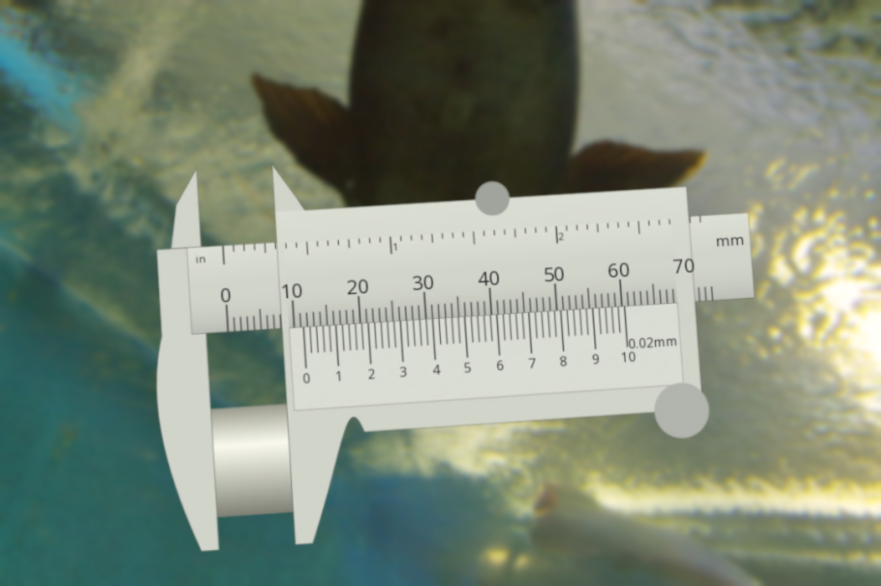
11.4 mm
